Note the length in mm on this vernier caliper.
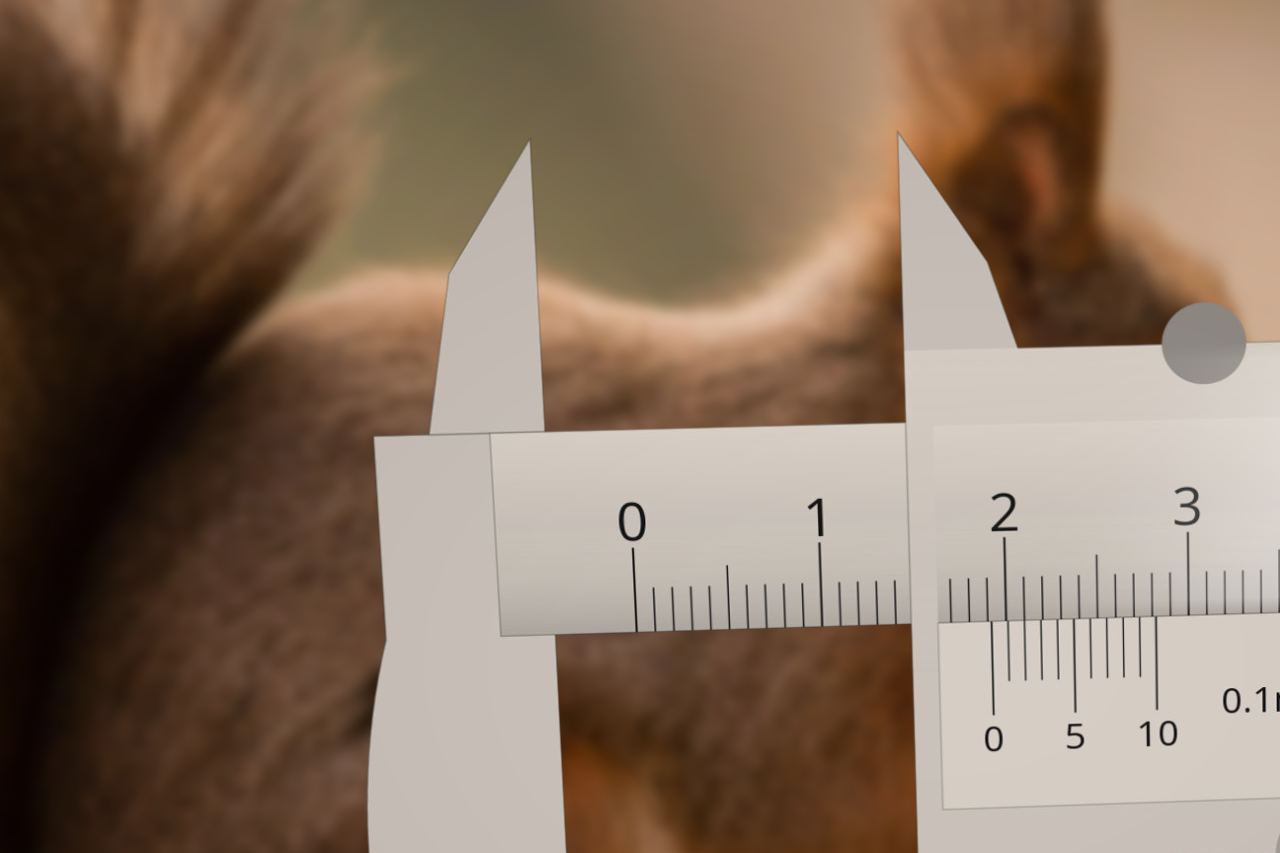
19.2 mm
